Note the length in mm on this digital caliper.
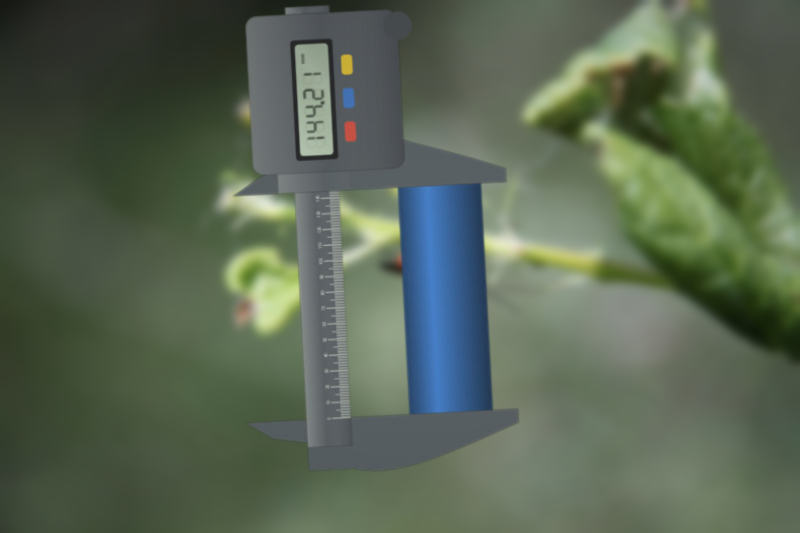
144.21 mm
